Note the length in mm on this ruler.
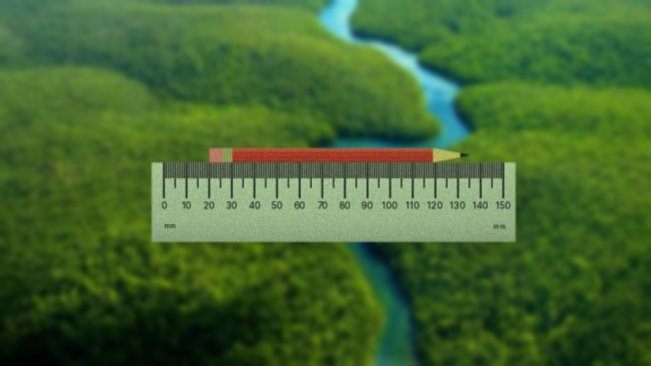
115 mm
